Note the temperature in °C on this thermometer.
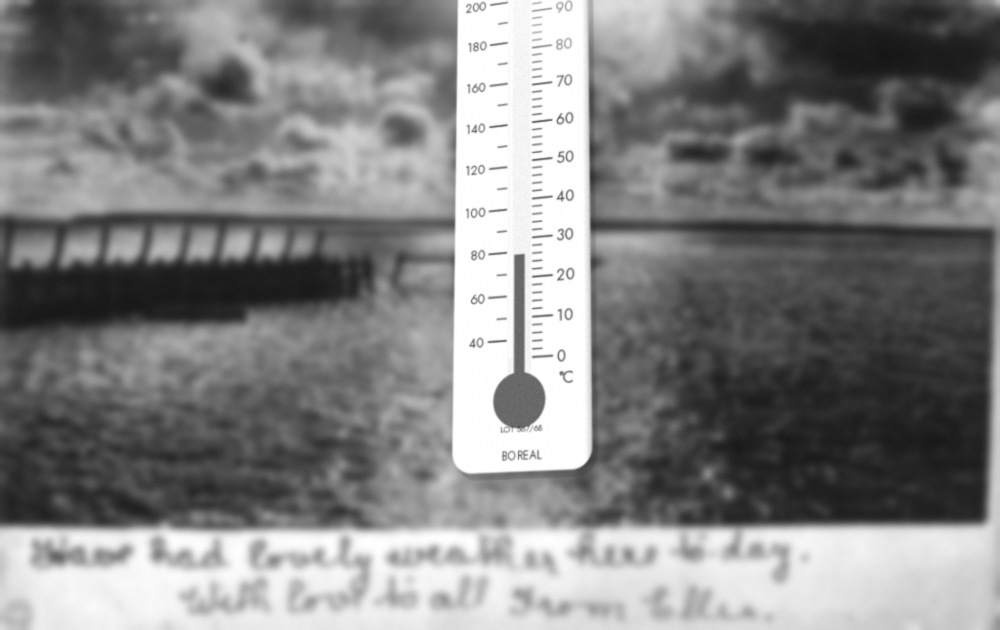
26 °C
